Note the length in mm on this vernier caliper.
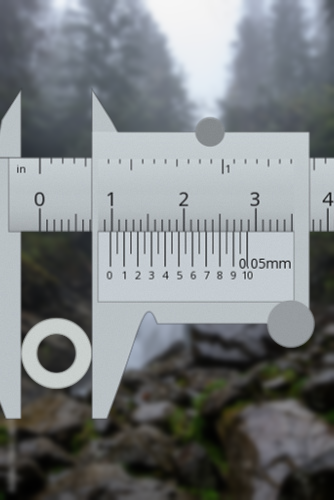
9.8 mm
